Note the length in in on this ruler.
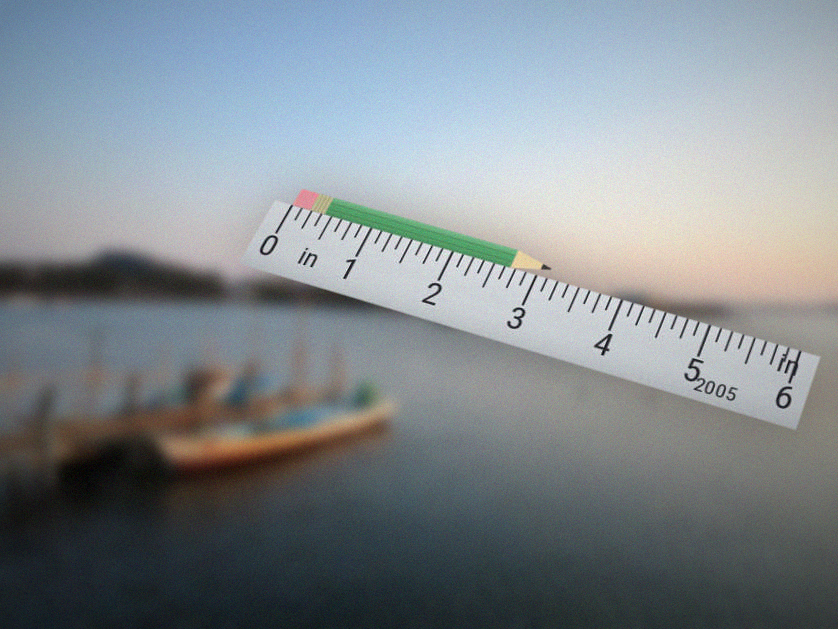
3.125 in
